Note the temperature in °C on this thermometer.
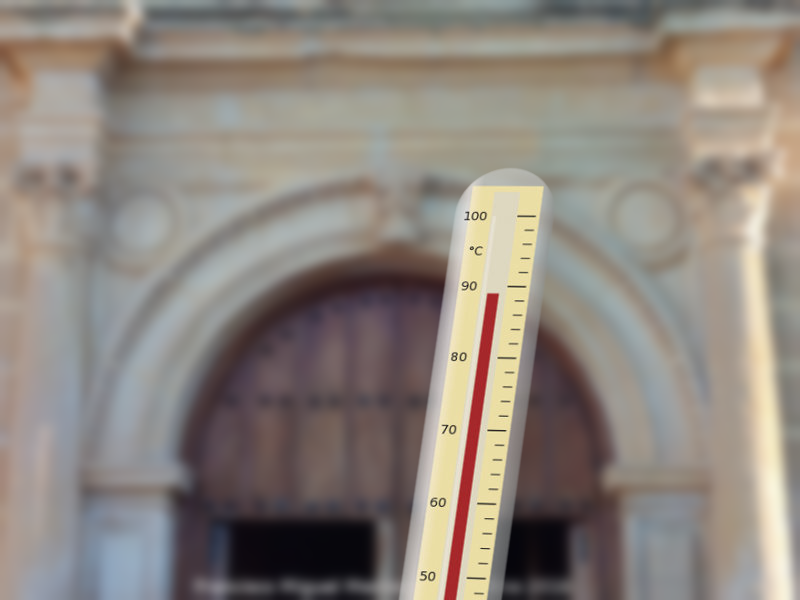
89 °C
